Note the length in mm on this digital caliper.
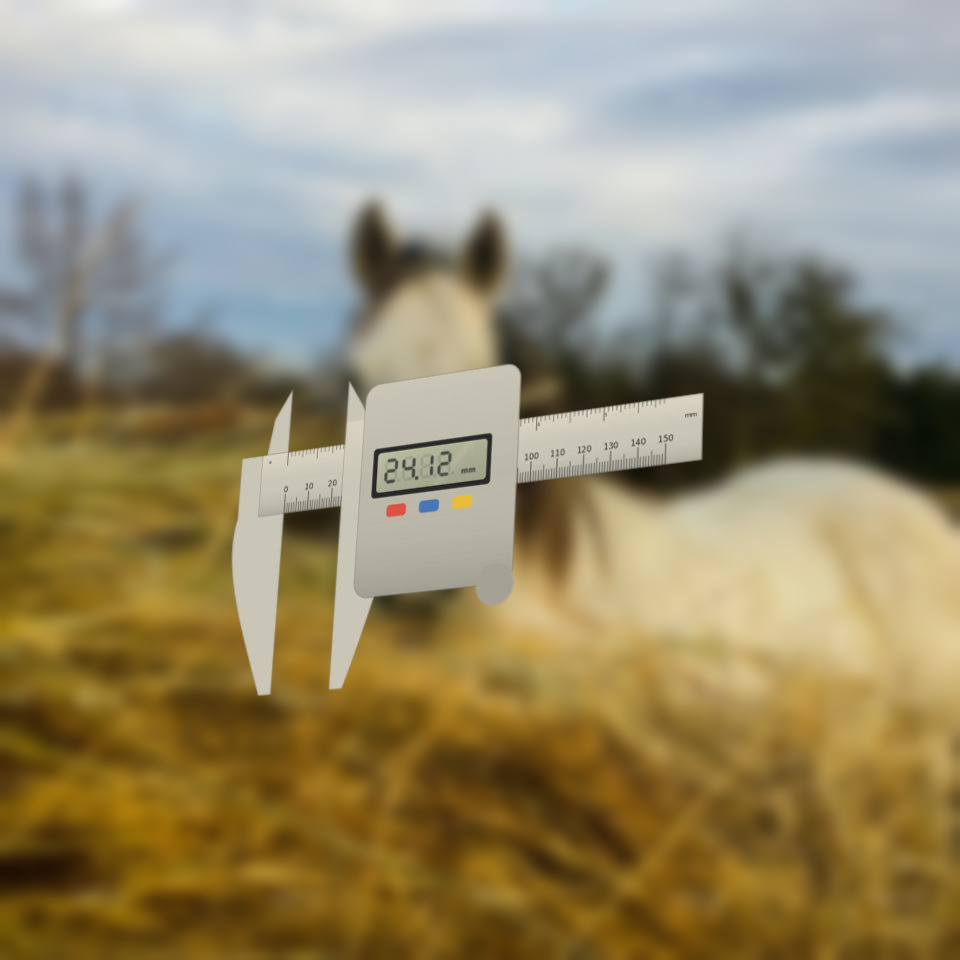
24.12 mm
